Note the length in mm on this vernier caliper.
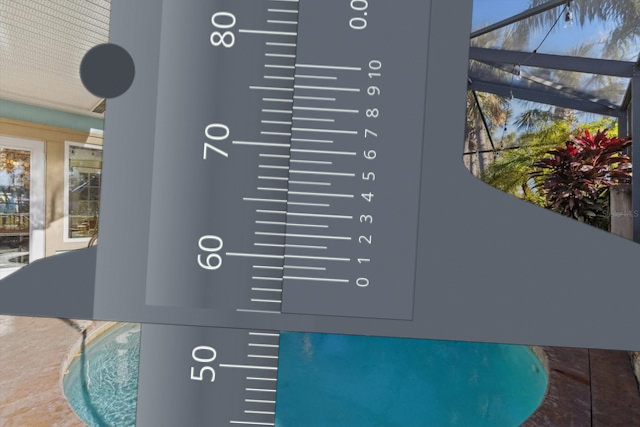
58.2 mm
